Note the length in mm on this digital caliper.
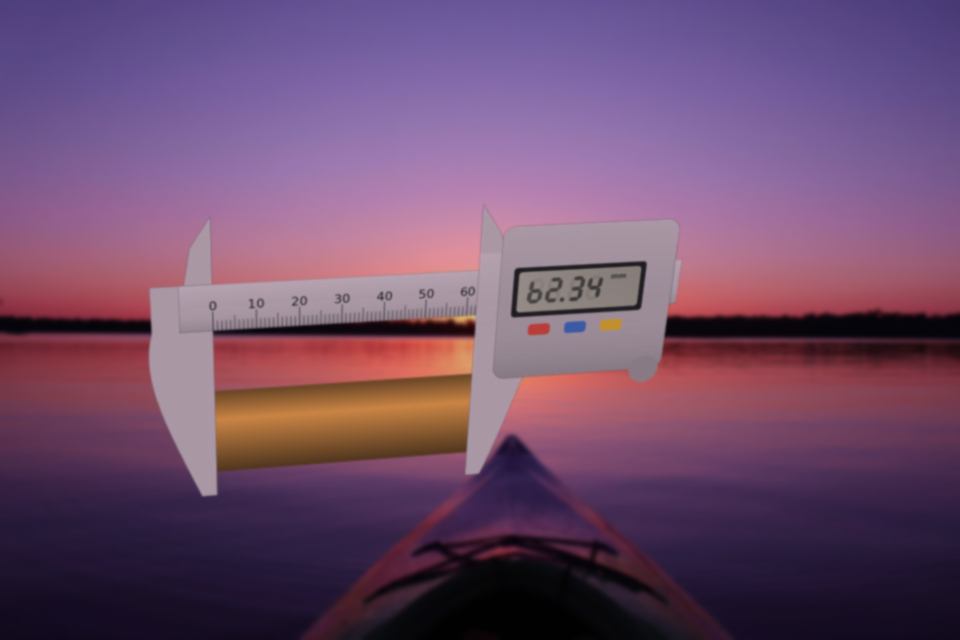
62.34 mm
